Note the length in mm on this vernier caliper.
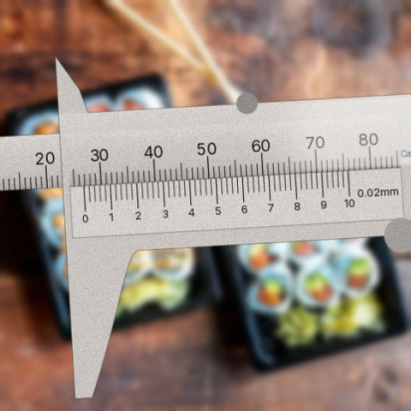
26.8 mm
